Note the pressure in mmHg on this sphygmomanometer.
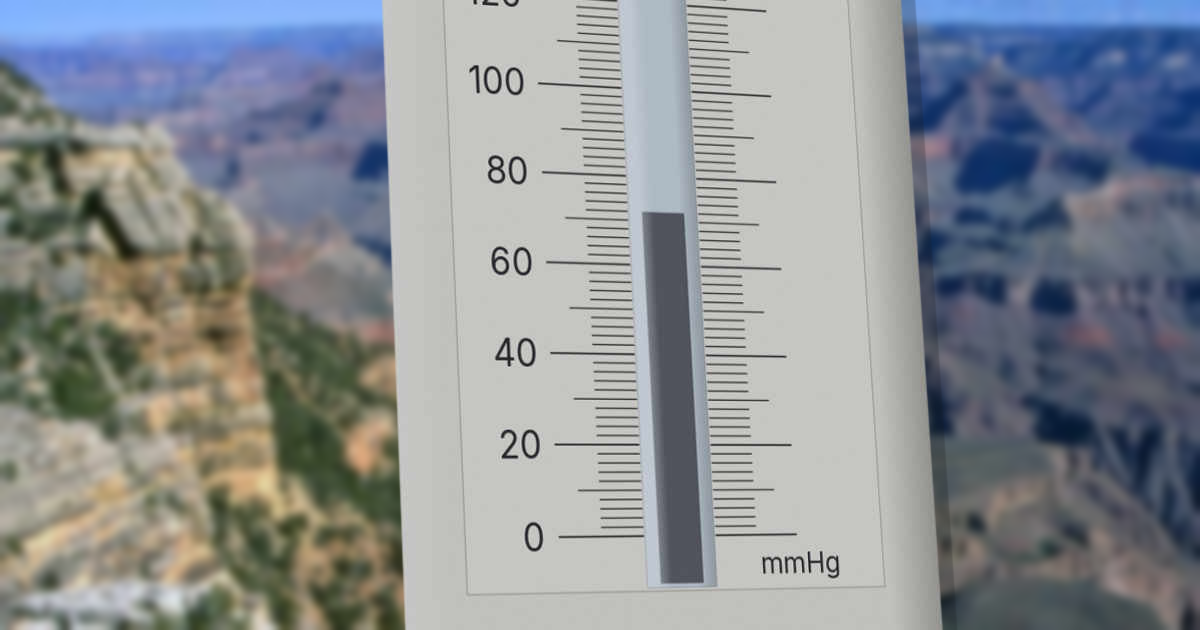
72 mmHg
